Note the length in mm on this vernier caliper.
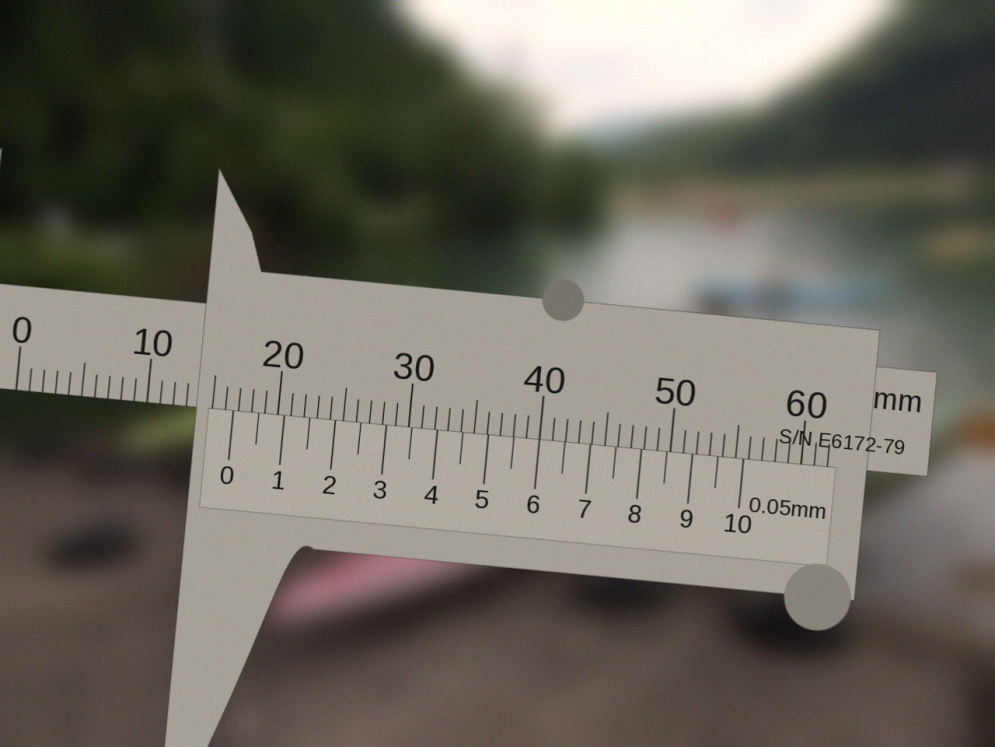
16.6 mm
